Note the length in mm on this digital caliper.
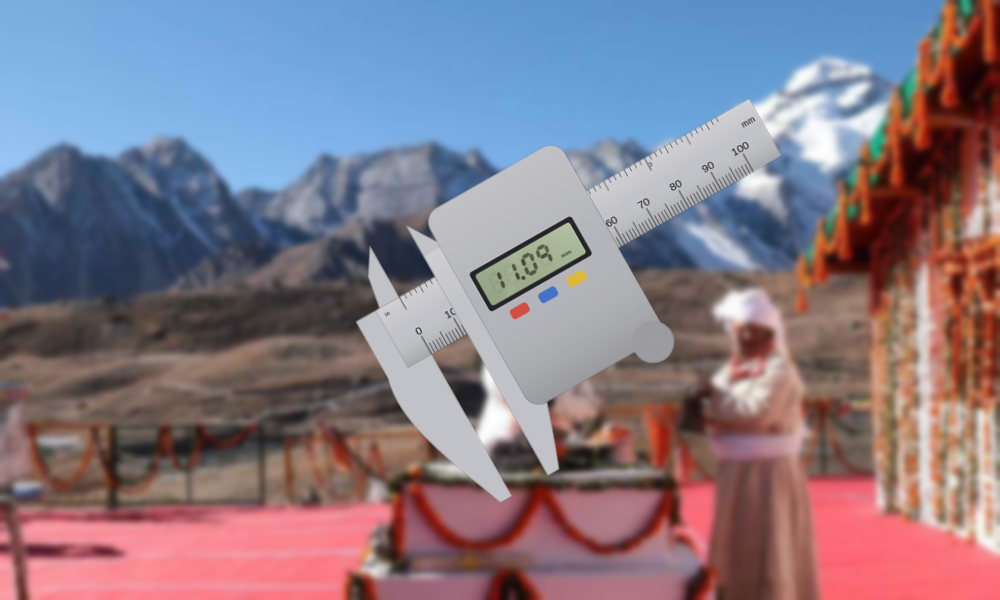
11.09 mm
